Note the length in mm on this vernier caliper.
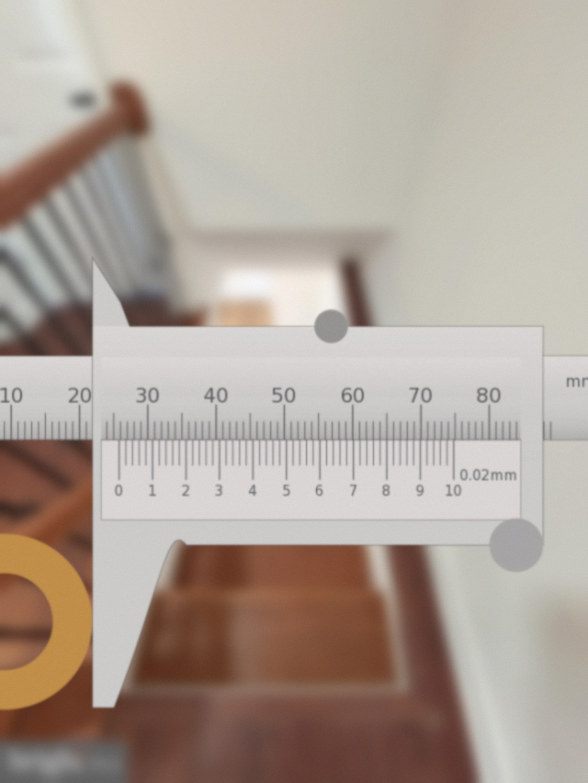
25.8 mm
